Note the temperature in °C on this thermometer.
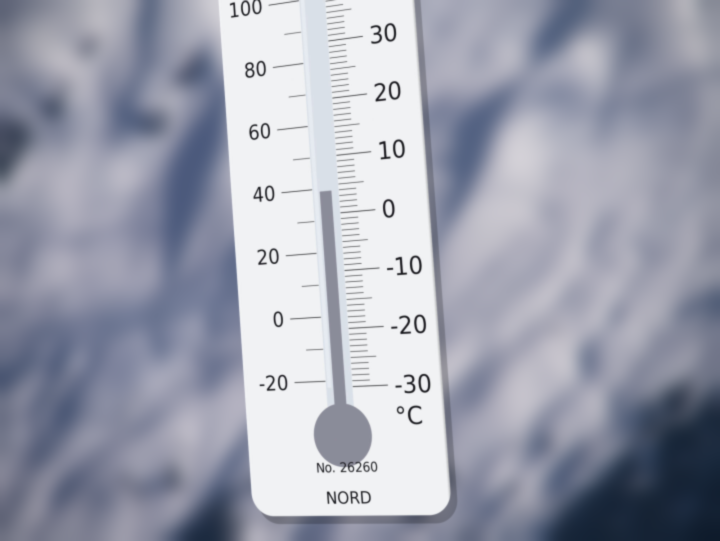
4 °C
